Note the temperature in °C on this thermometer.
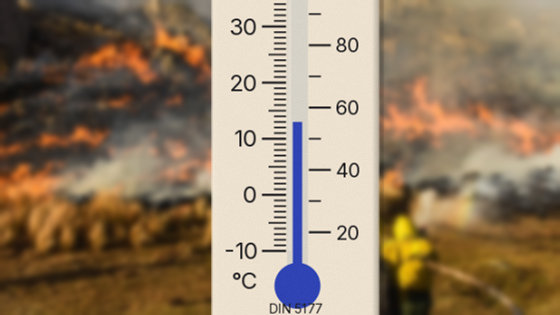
13 °C
